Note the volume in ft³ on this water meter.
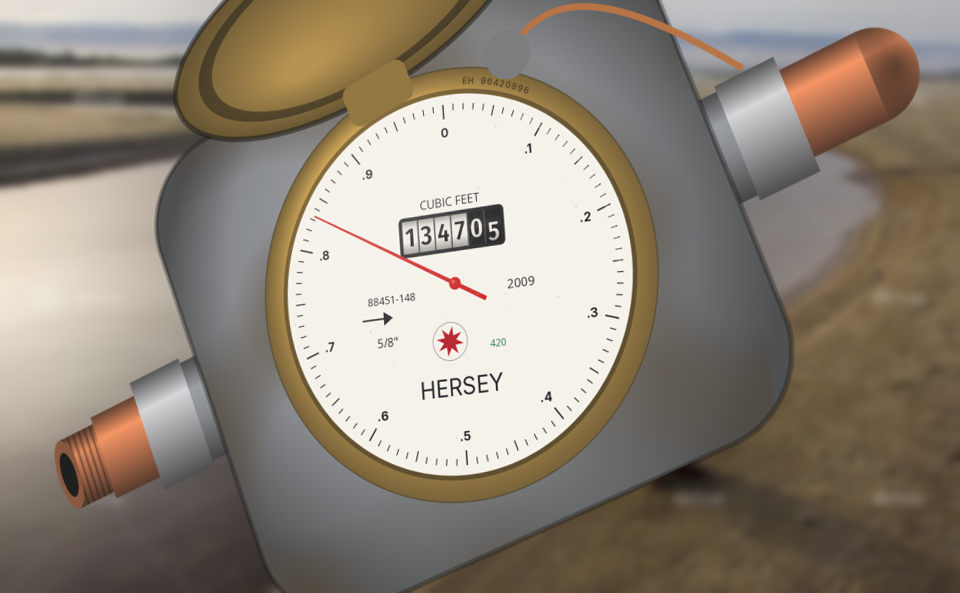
134704.83 ft³
